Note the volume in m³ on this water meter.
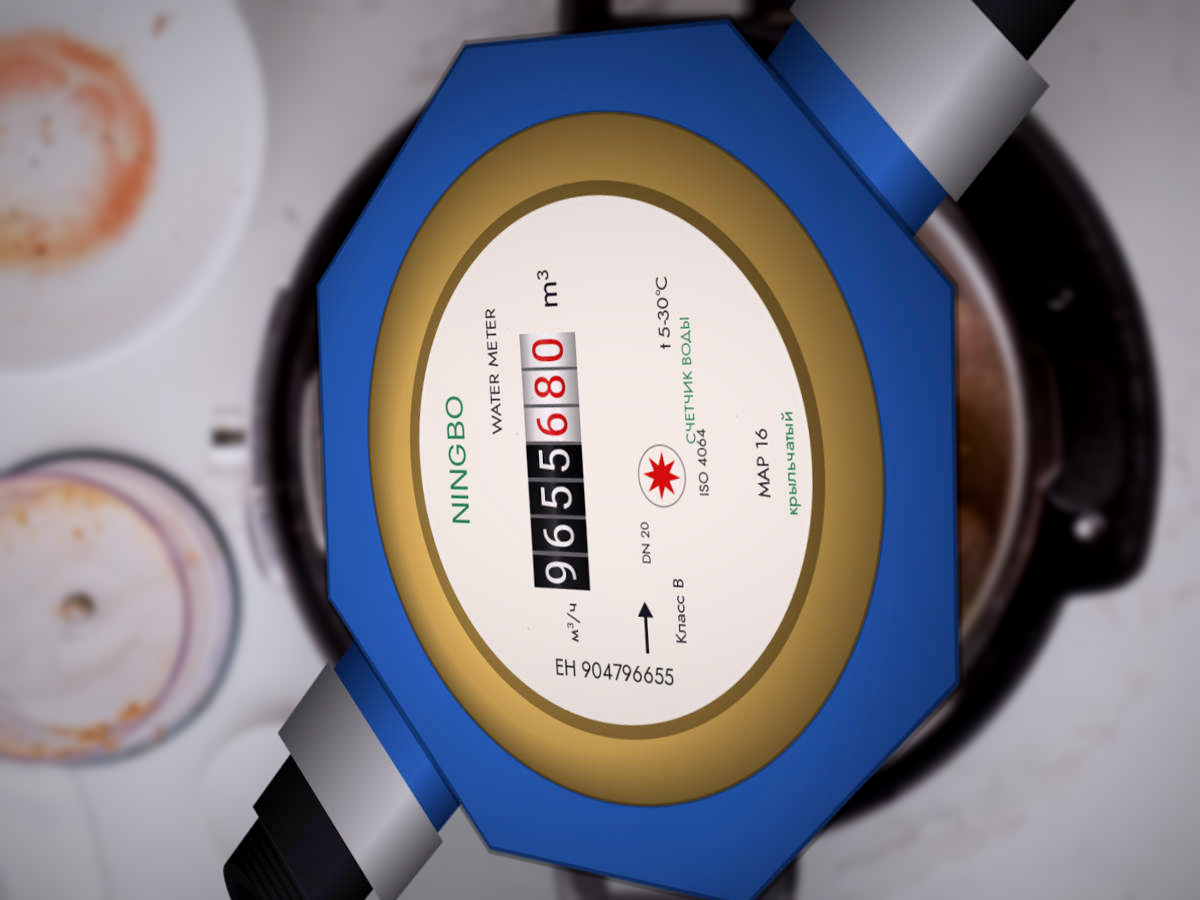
9655.680 m³
